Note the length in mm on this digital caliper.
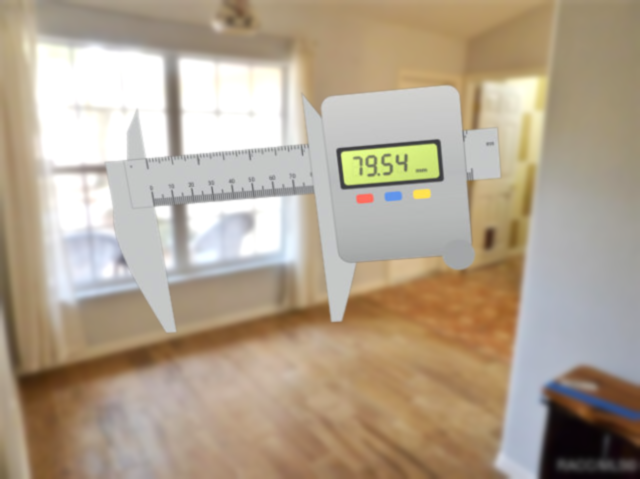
79.54 mm
